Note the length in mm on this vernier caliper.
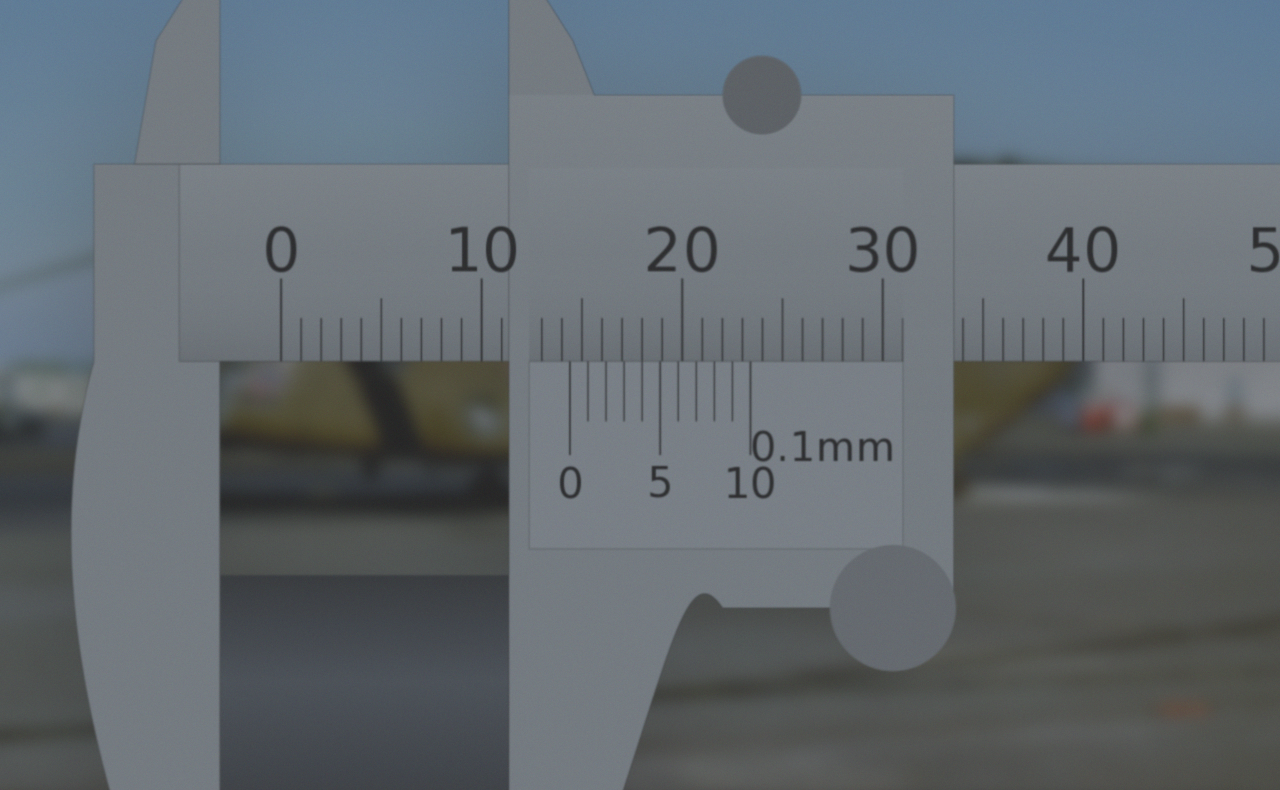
14.4 mm
